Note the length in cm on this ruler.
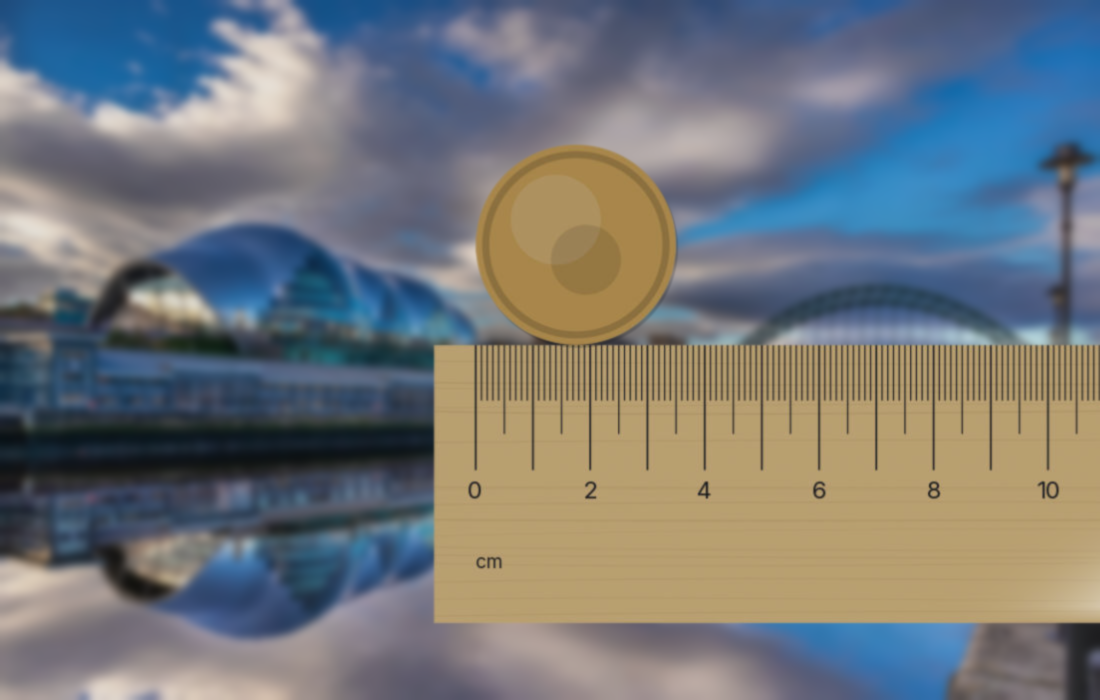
3.5 cm
